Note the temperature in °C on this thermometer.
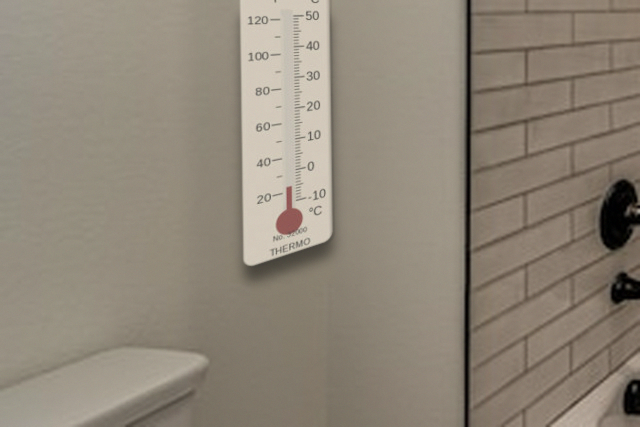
-5 °C
